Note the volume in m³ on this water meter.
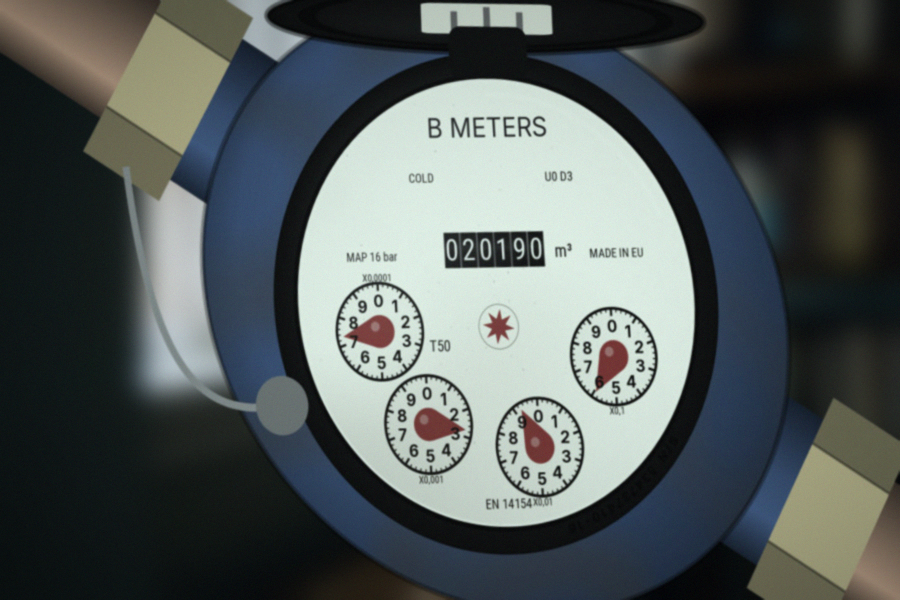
20190.5927 m³
